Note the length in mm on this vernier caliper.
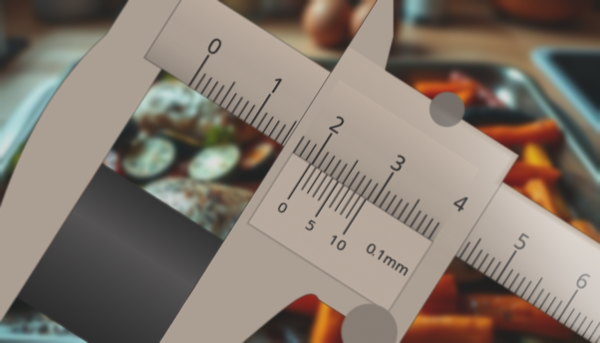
19.8 mm
